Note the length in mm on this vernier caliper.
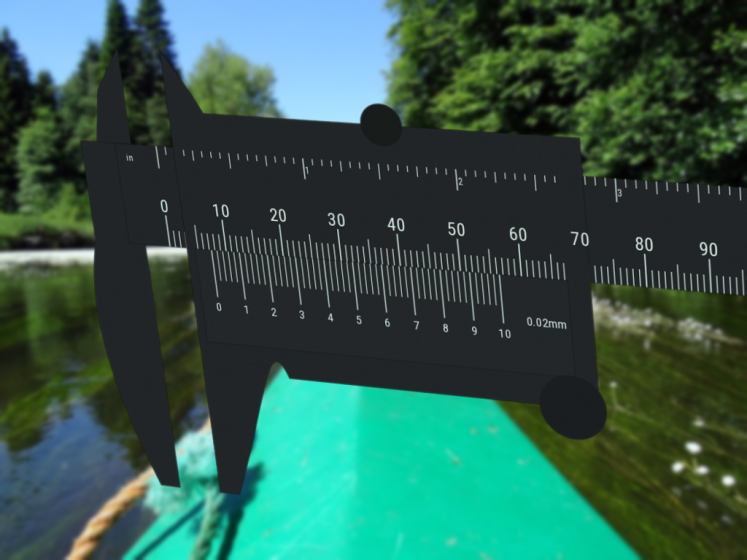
7.4 mm
